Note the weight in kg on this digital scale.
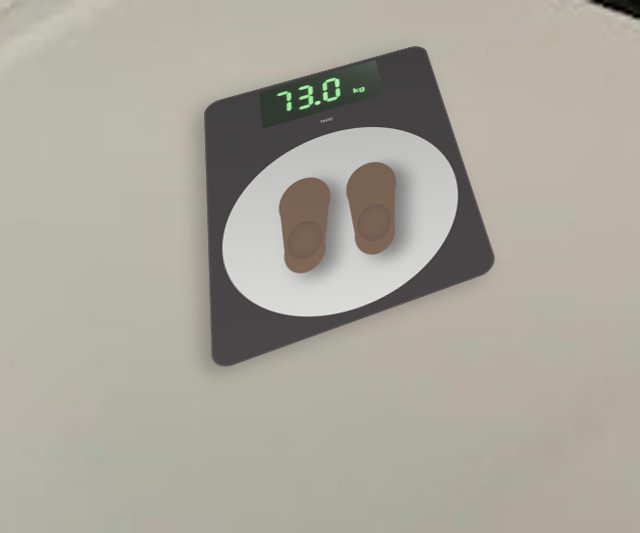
73.0 kg
